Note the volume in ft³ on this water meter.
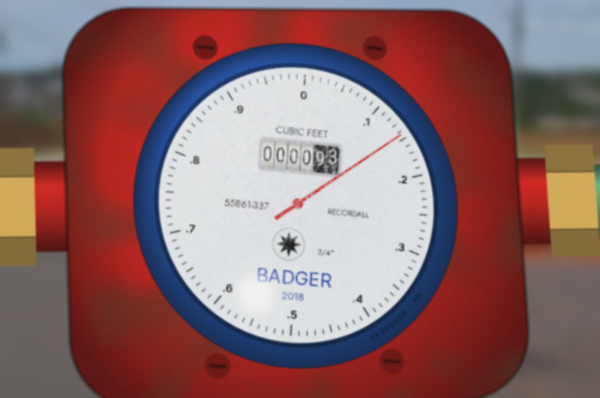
93.14 ft³
